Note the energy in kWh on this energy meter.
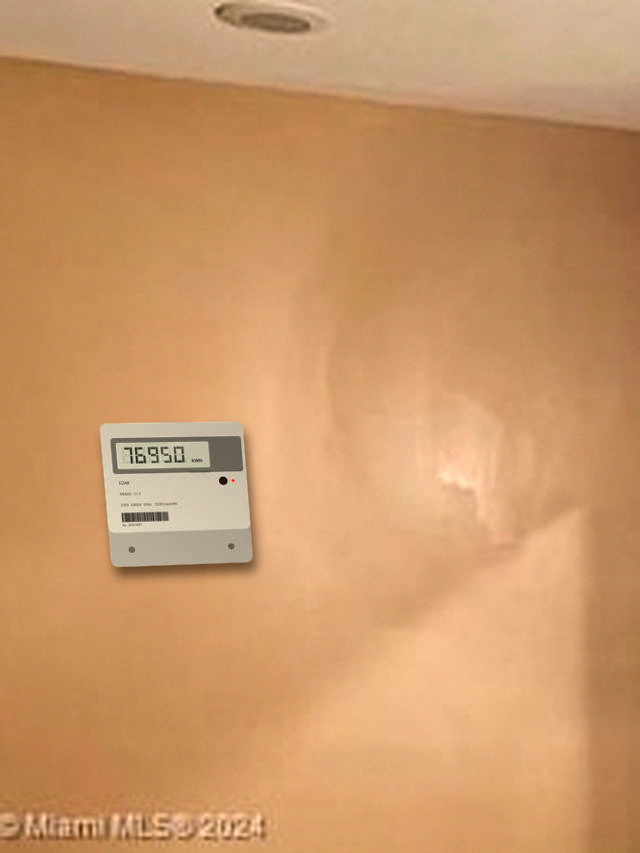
76950 kWh
